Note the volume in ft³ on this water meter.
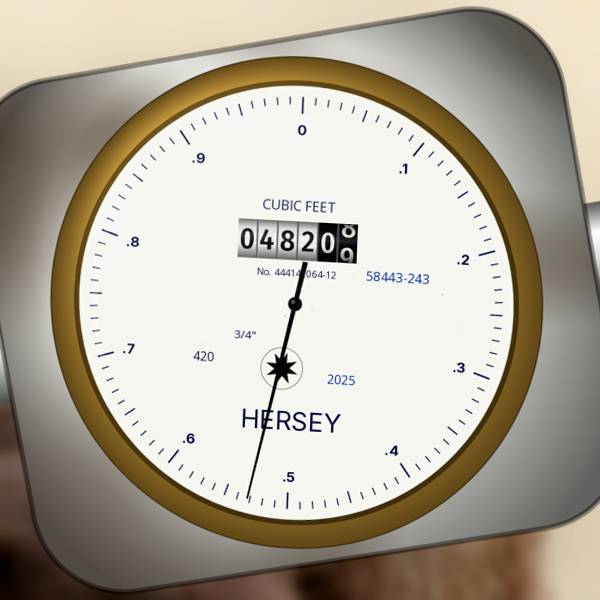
48208.53 ft³
